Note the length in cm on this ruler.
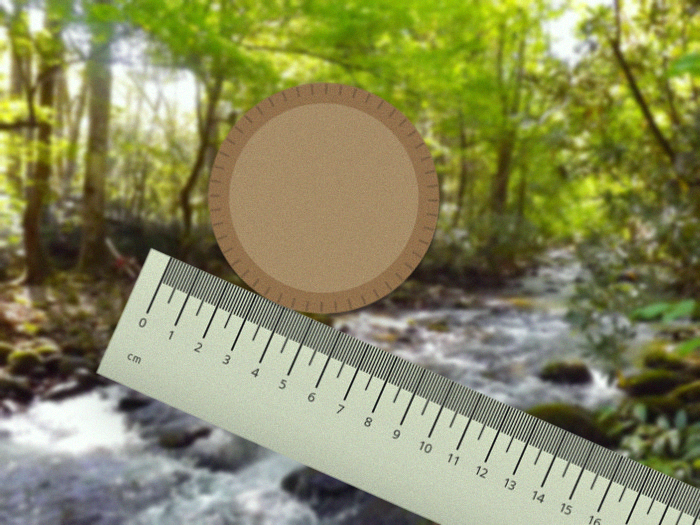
7.5 cm
